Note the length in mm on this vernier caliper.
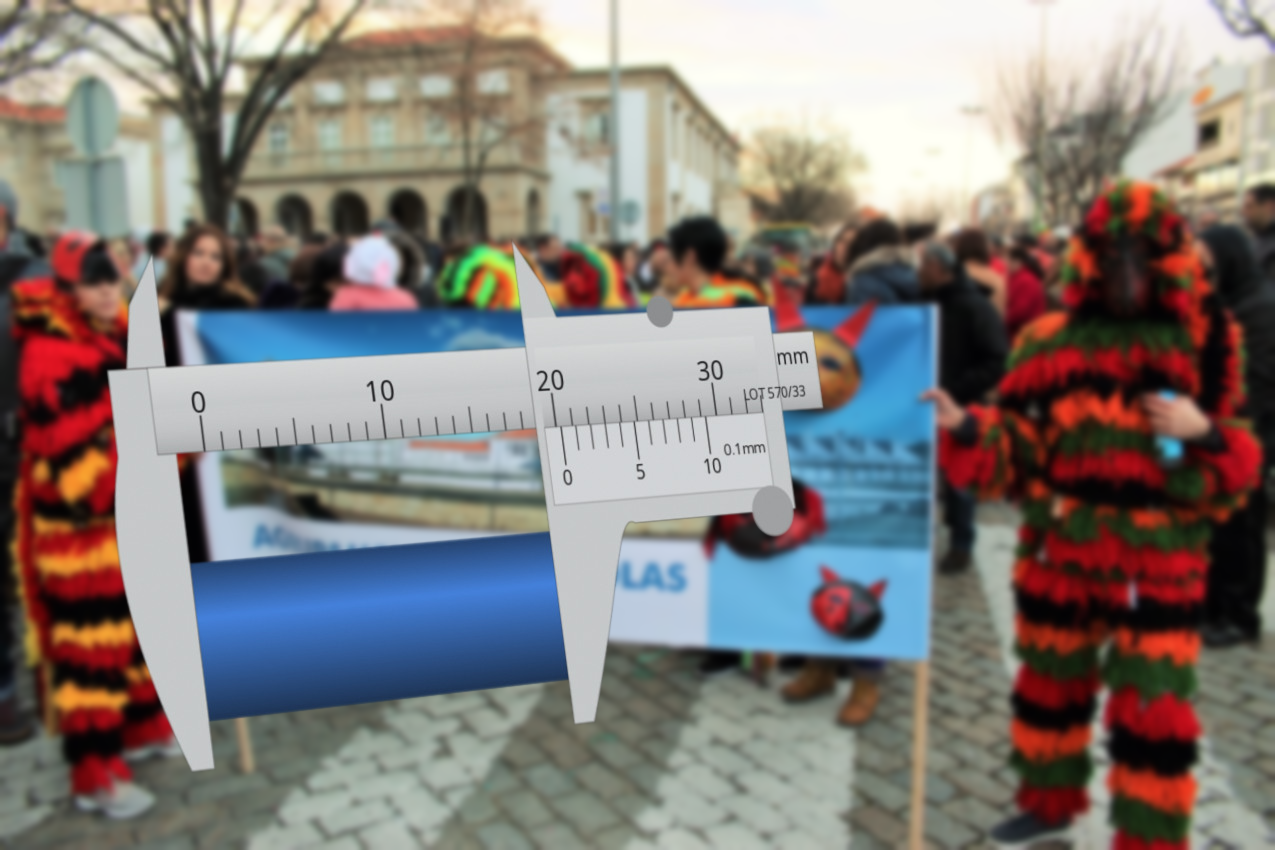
20.3 mm
